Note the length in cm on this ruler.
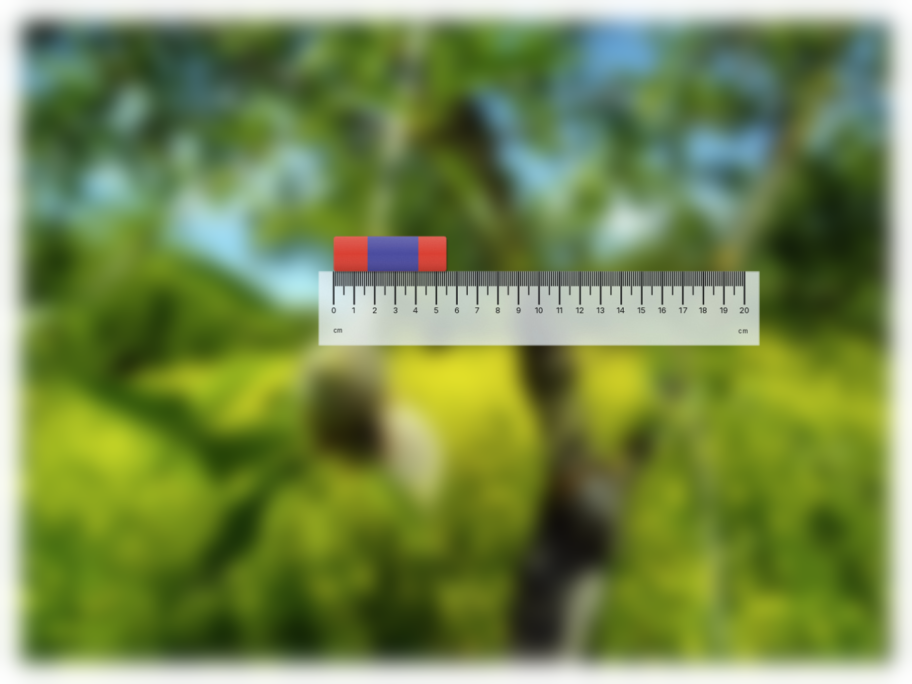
5.5 cm
